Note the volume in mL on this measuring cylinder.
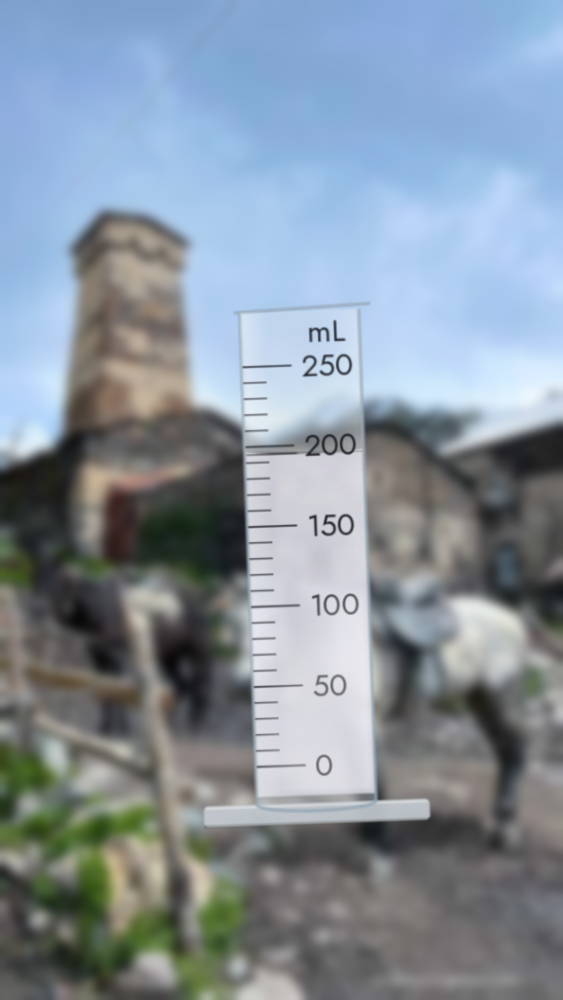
195 mL
